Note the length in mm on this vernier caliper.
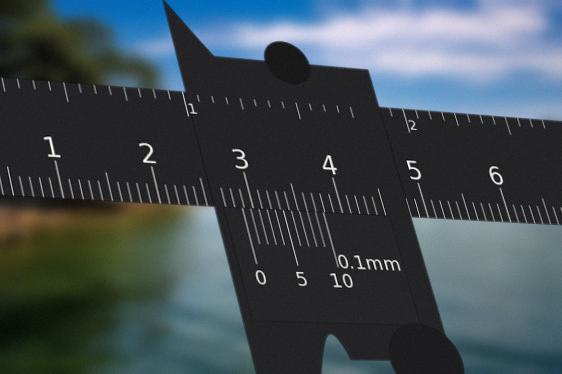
28.8 mm
